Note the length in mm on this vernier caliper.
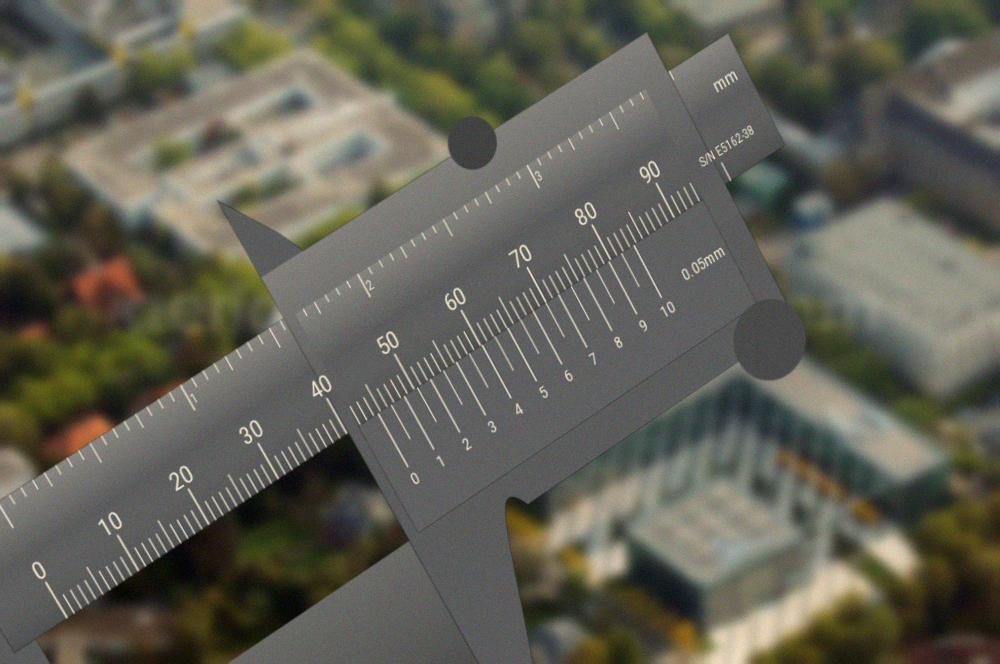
44.6 mm
